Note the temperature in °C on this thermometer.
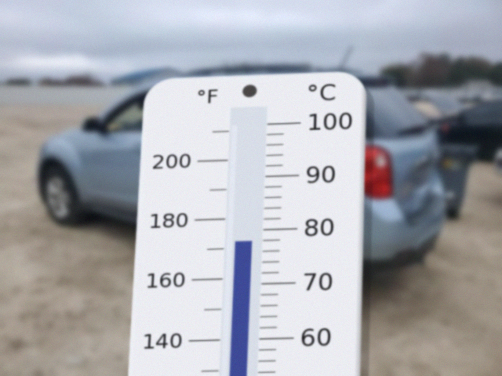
78 °C
